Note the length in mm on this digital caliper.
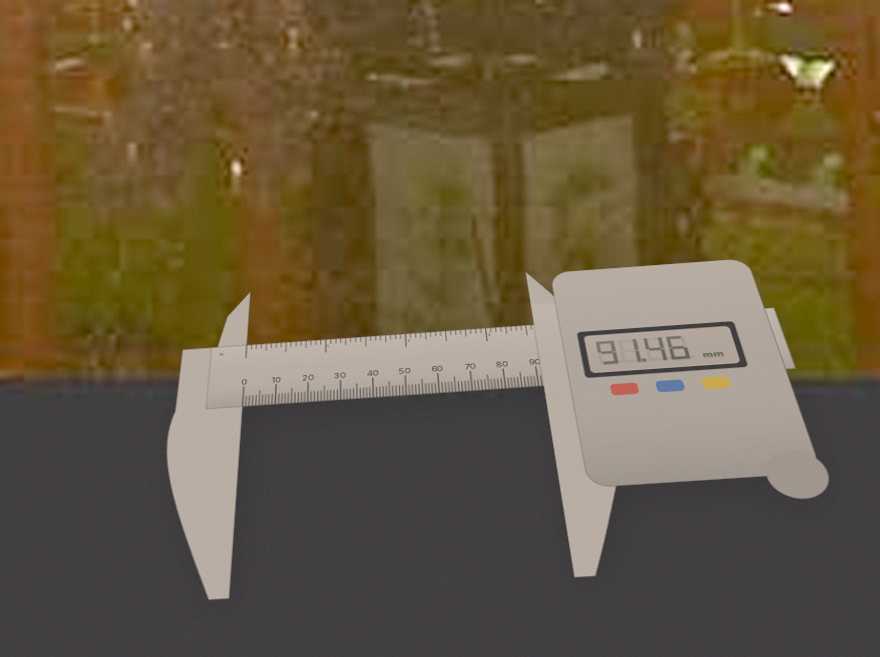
91.46 mm
